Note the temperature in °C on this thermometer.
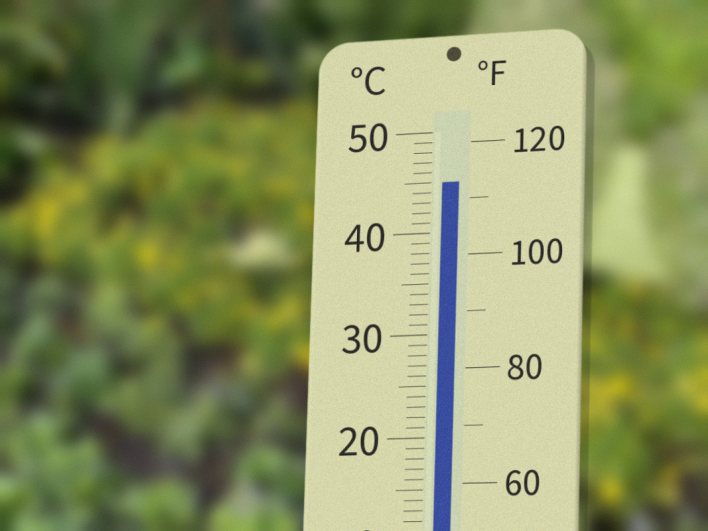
45 °C
